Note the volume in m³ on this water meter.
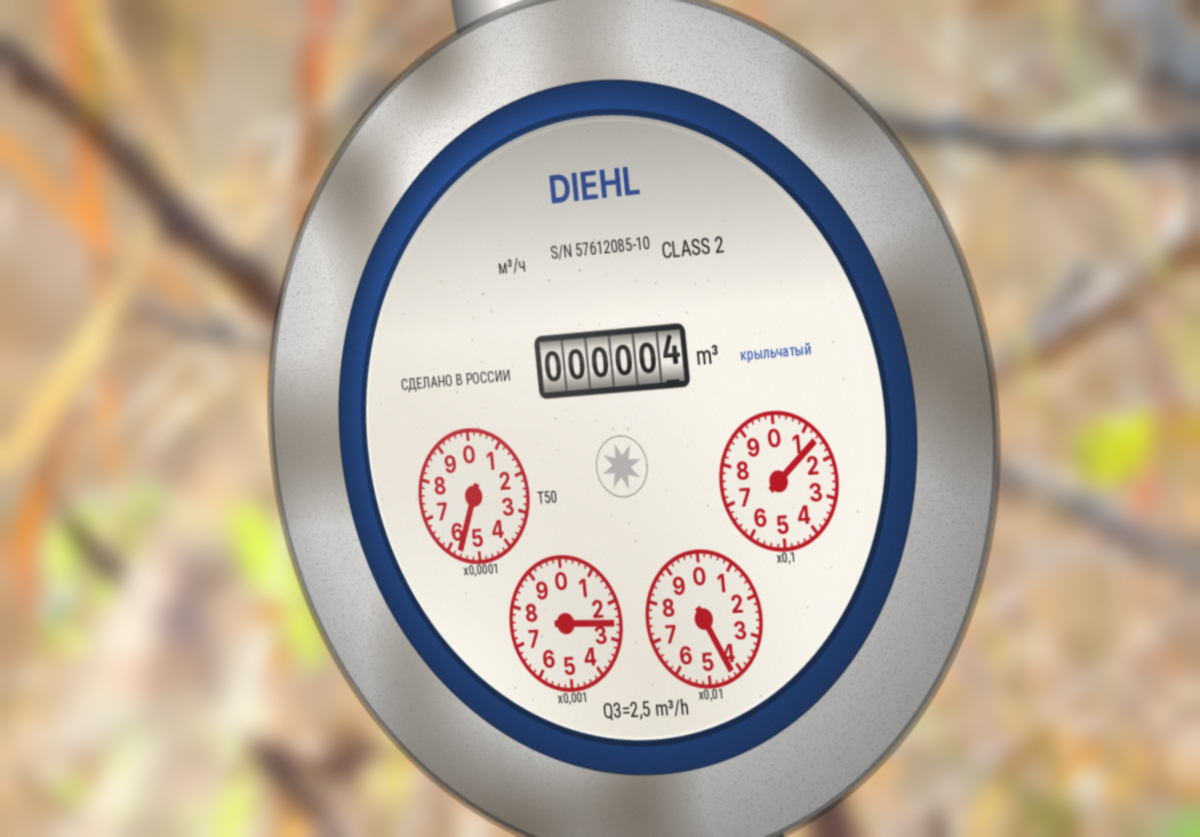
4.1425 m³
